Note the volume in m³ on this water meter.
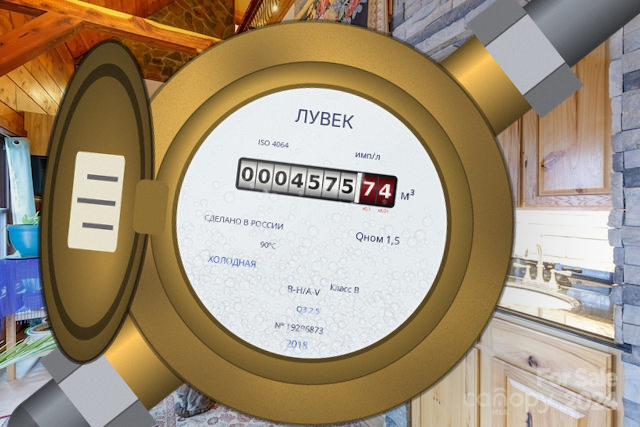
4575.74 m³
